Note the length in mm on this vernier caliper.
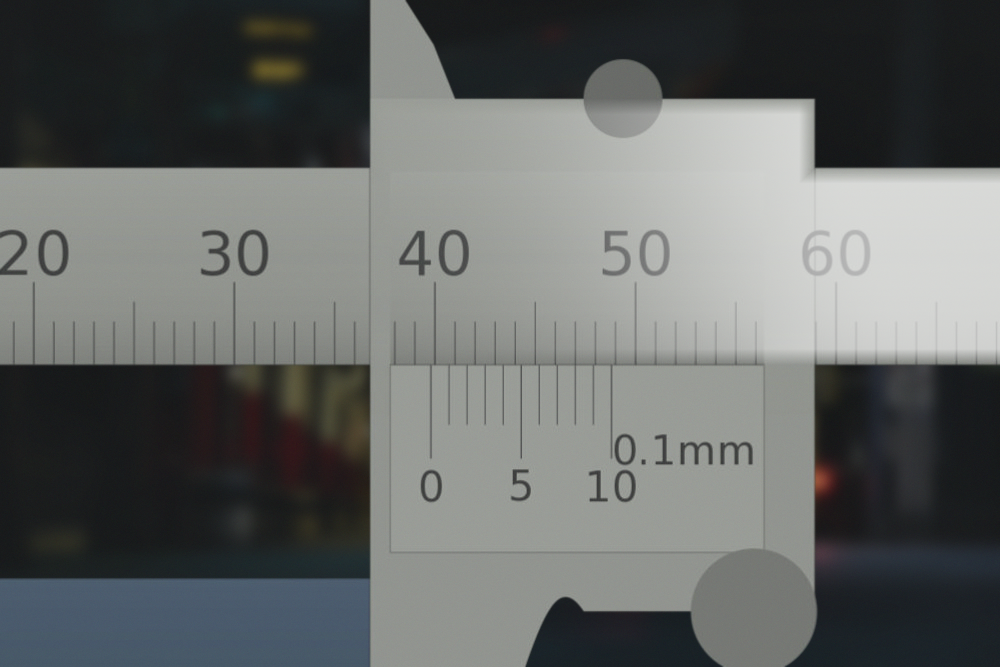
39.8 mm
